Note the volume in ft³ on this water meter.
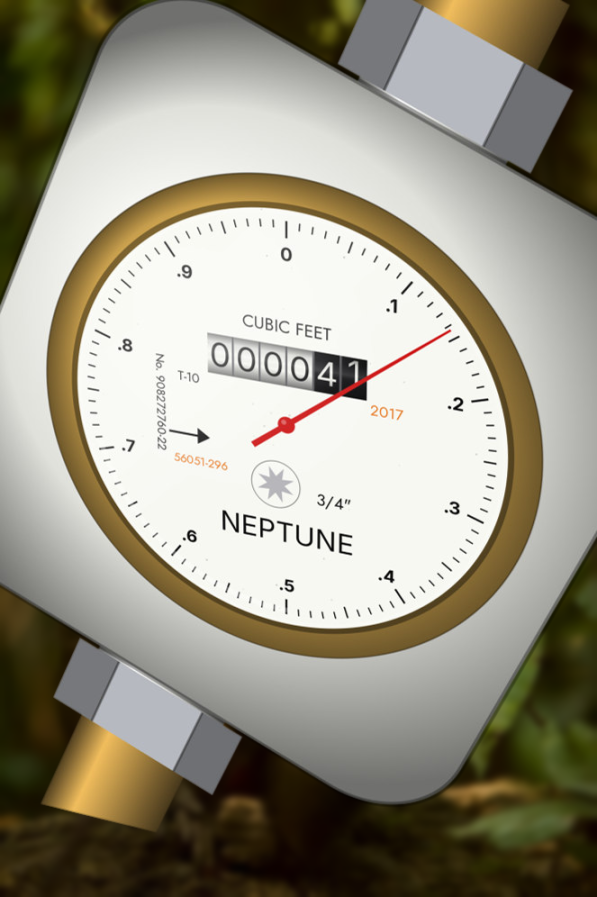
41.14 ft³
